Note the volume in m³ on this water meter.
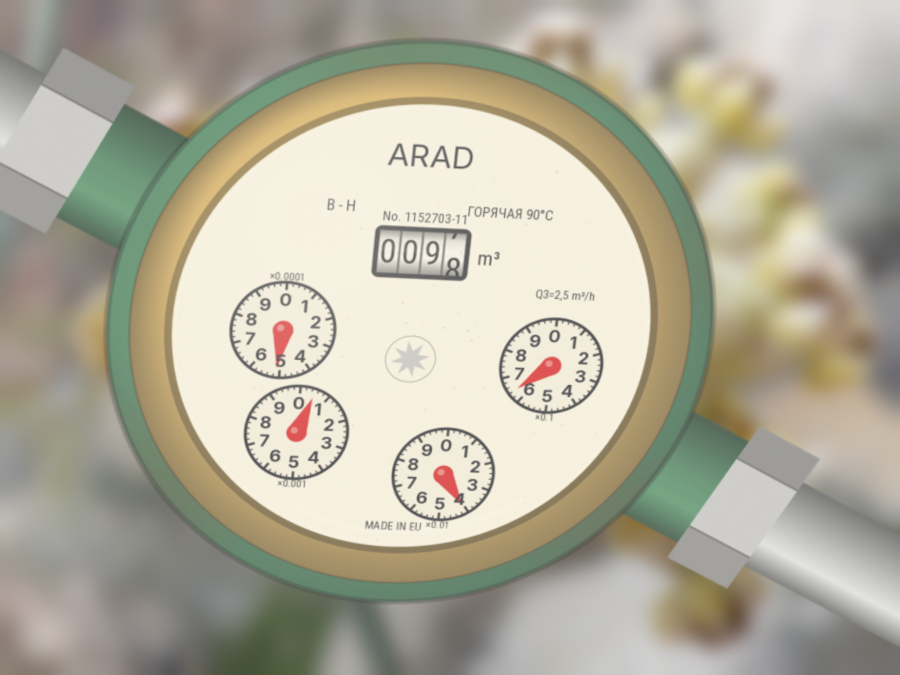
97.6405 m³
